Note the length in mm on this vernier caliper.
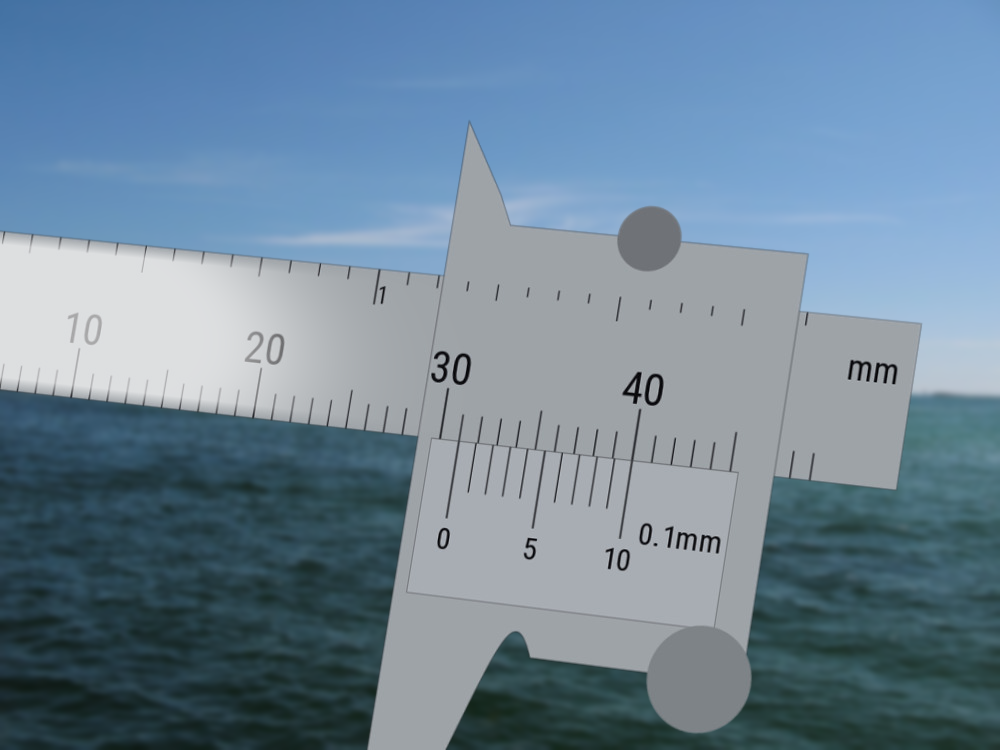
31.0 mm
